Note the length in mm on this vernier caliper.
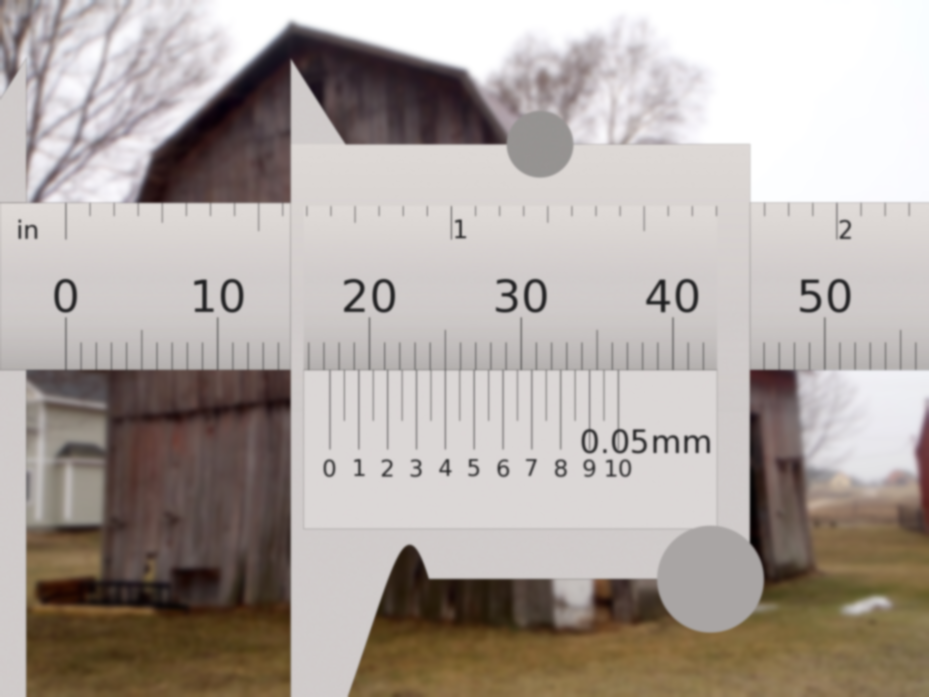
17.4 mm
